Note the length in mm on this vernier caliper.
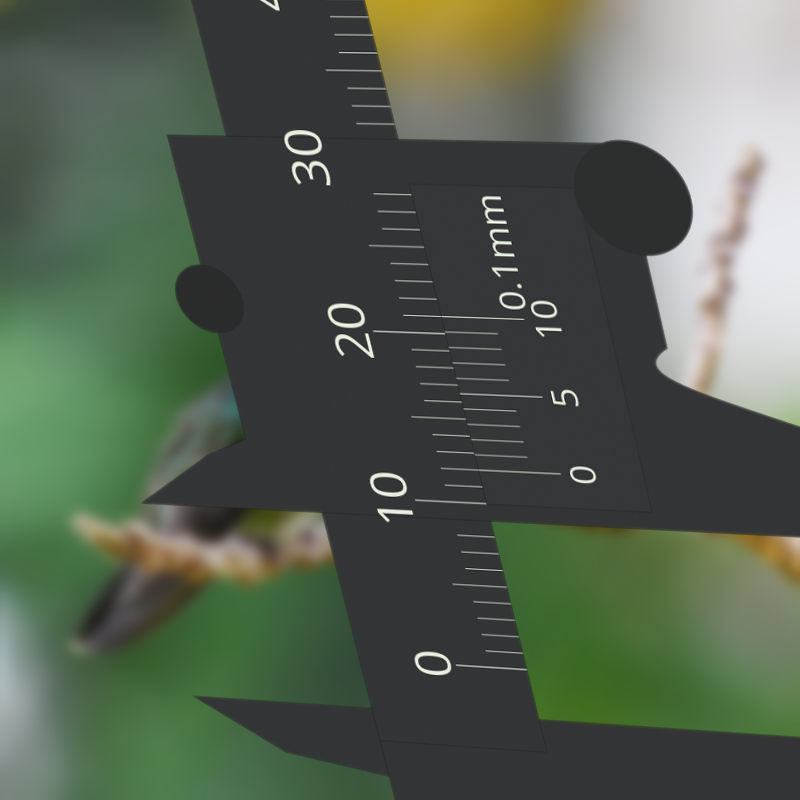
12.0 mm
